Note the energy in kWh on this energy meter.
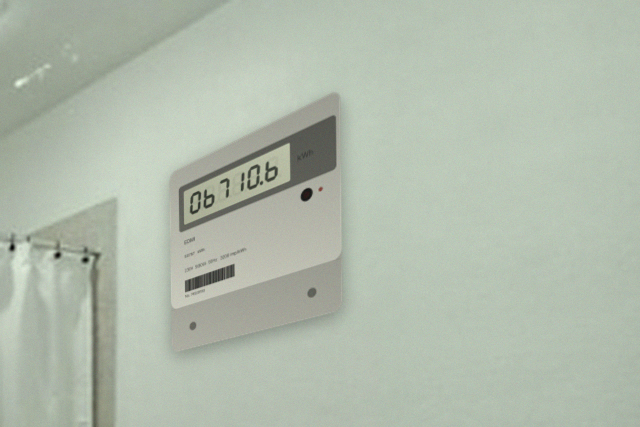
6710.6 kWh
